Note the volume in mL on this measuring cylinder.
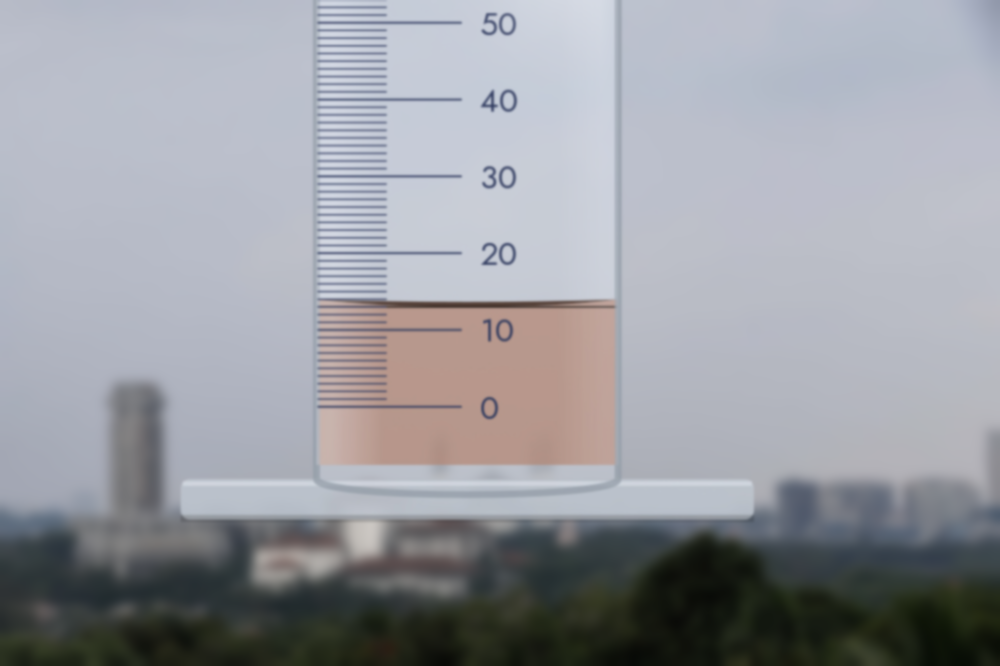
13 mL
